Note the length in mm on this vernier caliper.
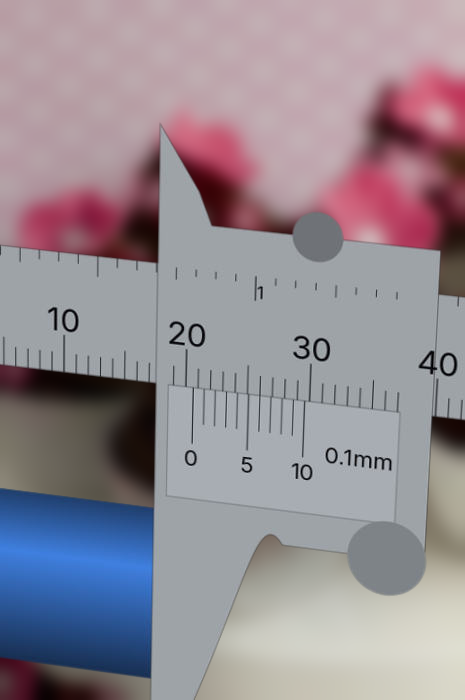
20.6 mm
